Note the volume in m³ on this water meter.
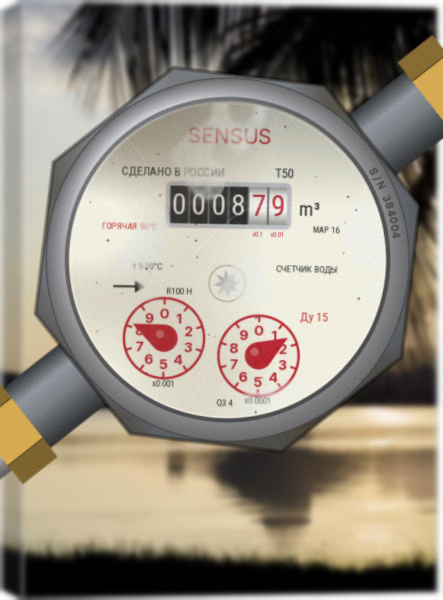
8.7981 m³
